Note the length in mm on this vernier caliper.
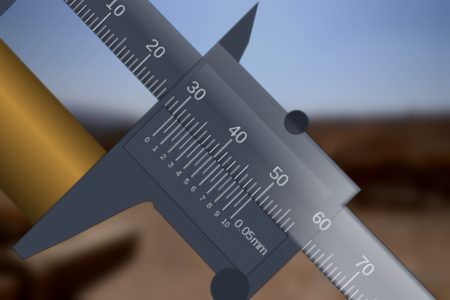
30.2 mm
